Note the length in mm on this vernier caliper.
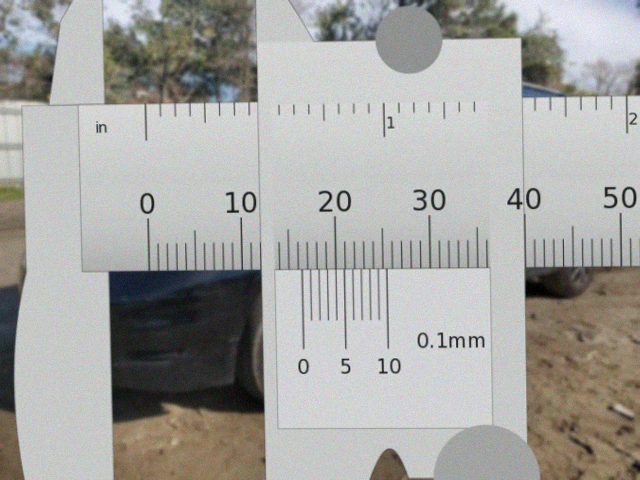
16.4 mm
